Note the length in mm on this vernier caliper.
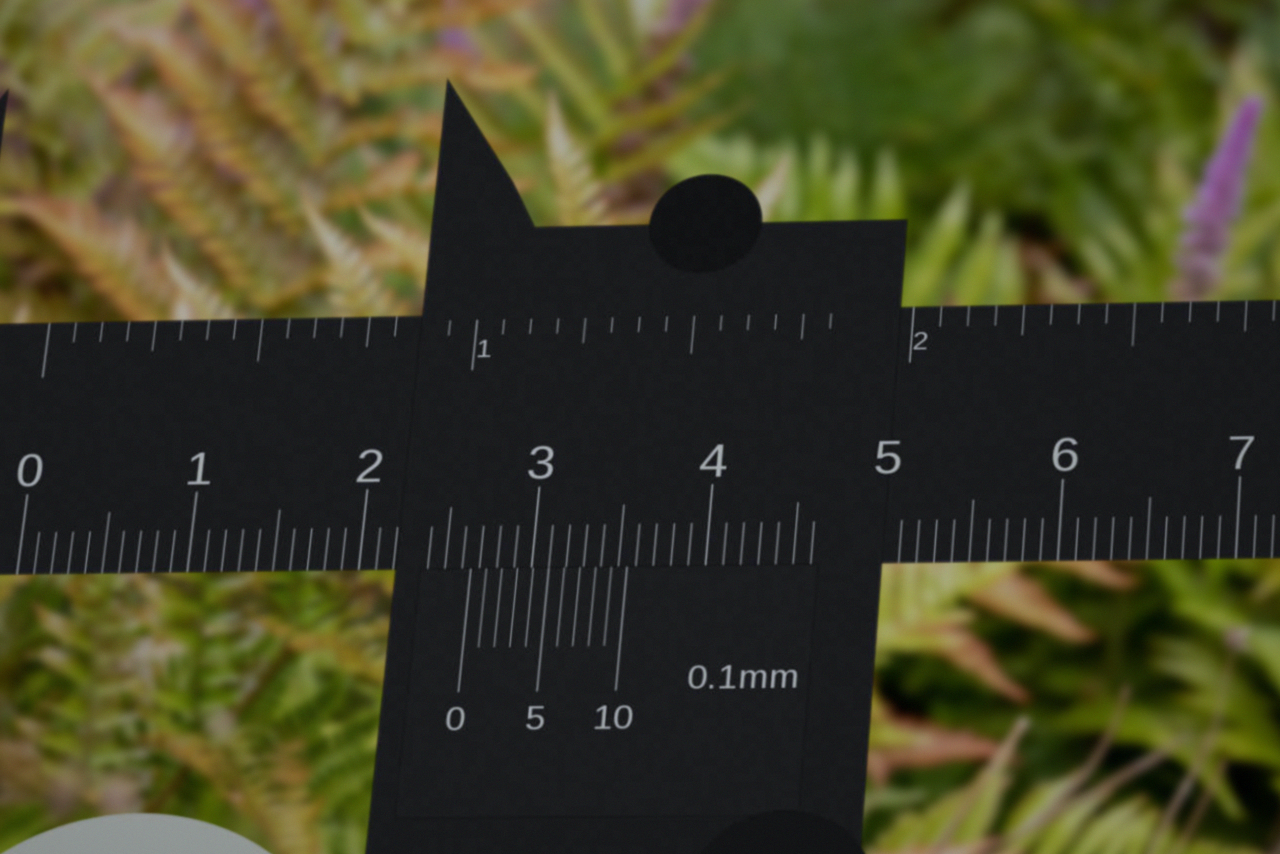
26.5 mm
